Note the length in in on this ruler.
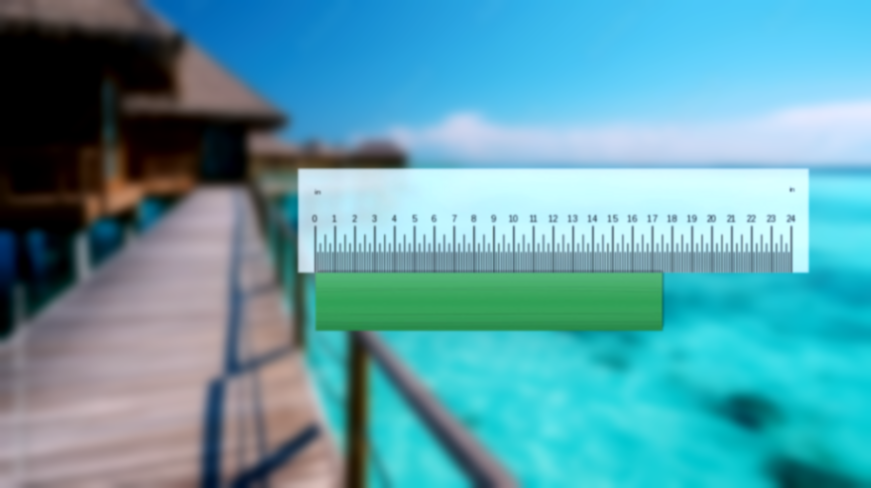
17.5 in
